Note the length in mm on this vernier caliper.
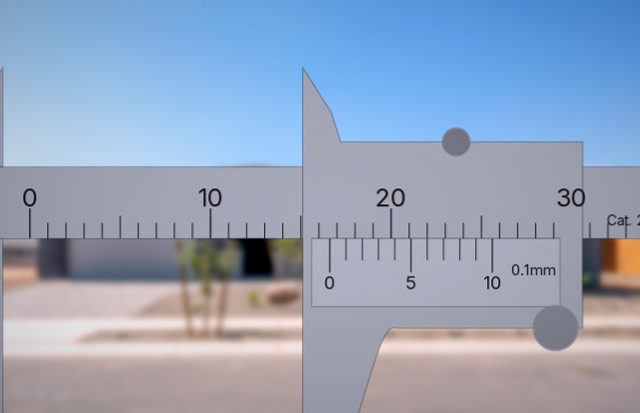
16.6 mm
